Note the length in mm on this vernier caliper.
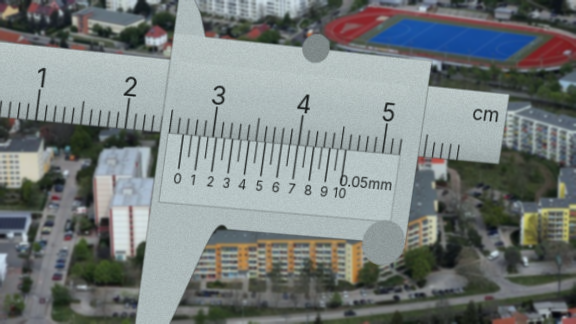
26.6 mm
